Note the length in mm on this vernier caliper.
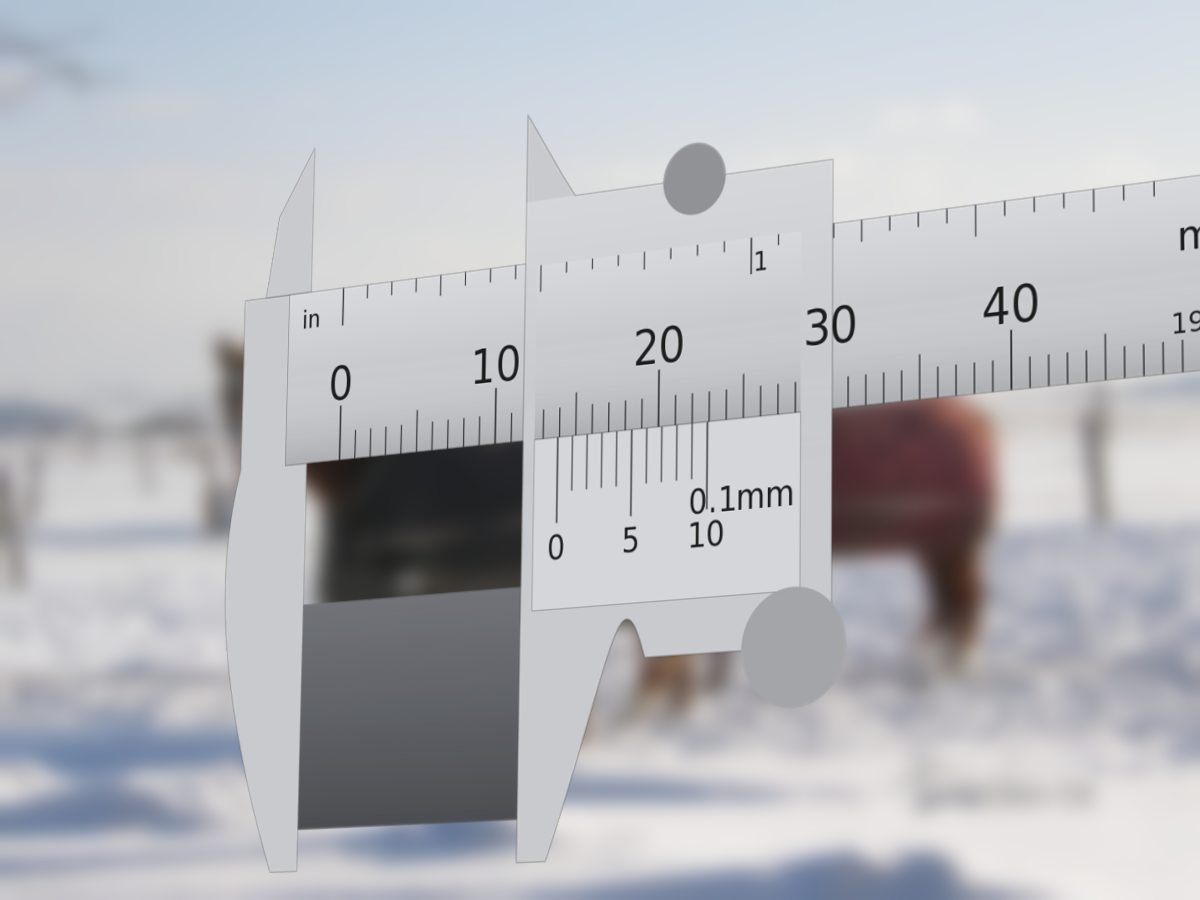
13.9 mm
